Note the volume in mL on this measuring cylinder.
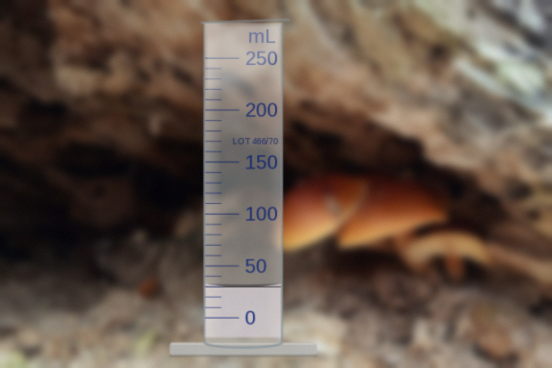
30 mL
